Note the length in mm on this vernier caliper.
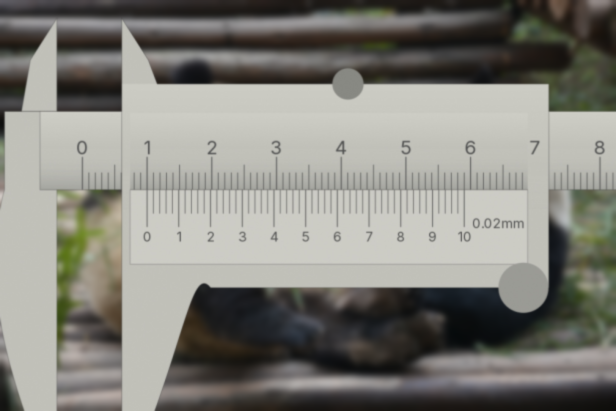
10.0 mm
